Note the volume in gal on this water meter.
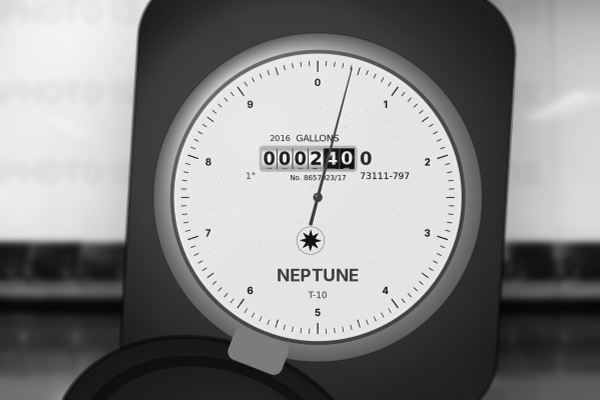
2400.4 gal
